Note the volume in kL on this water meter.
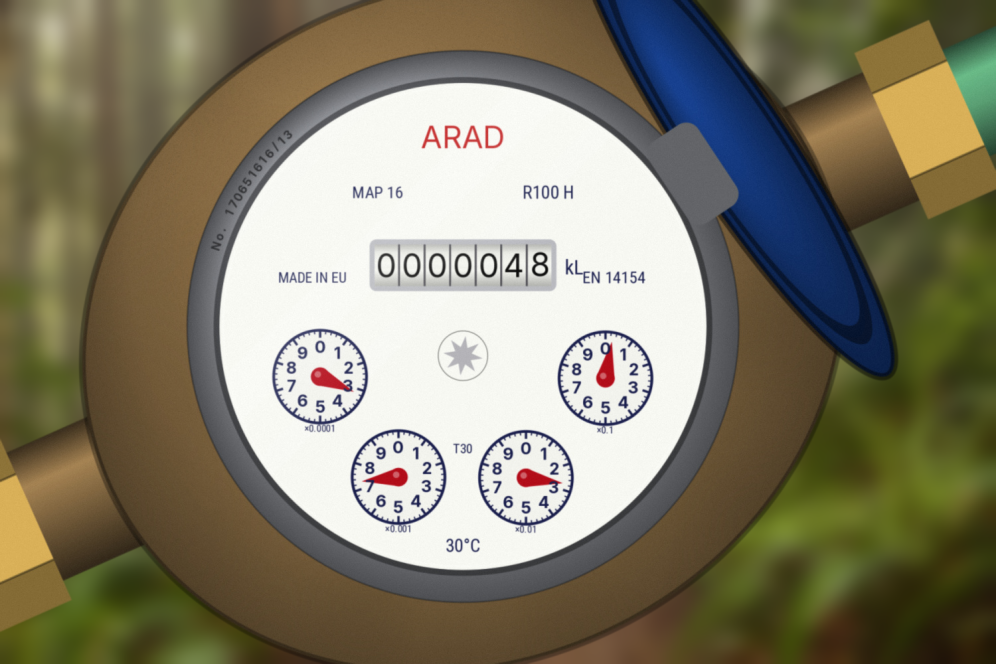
48.0273 kL
